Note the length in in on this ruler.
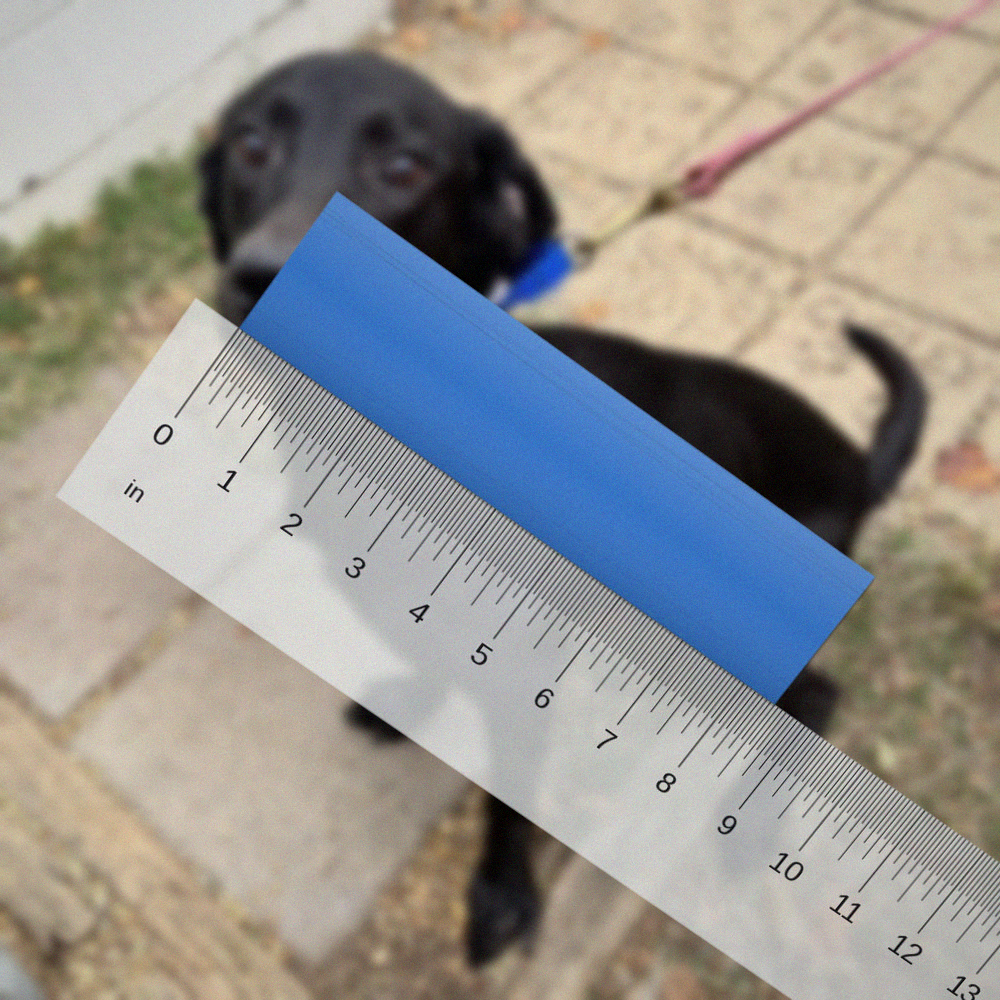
8.5 in
